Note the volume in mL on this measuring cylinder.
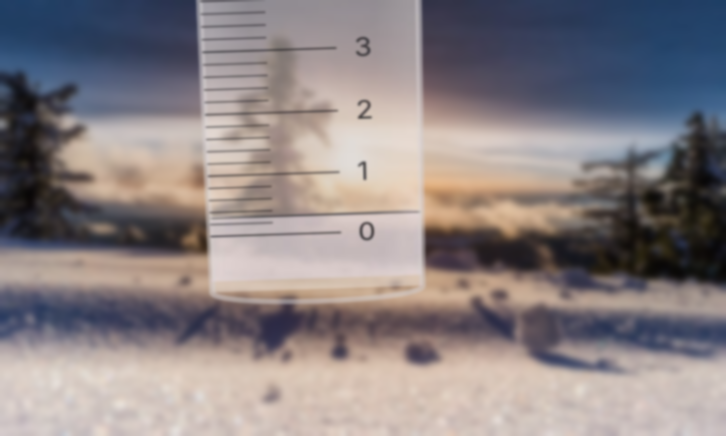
0.3 mL
